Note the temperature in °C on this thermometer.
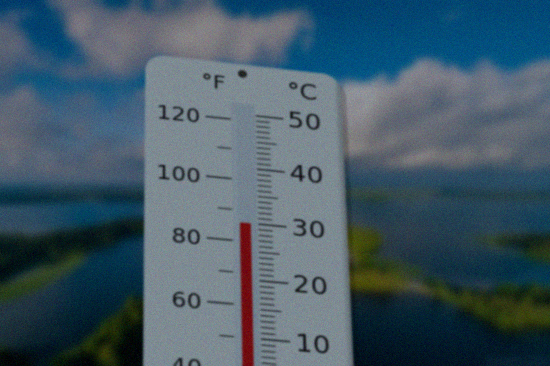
30 °C
